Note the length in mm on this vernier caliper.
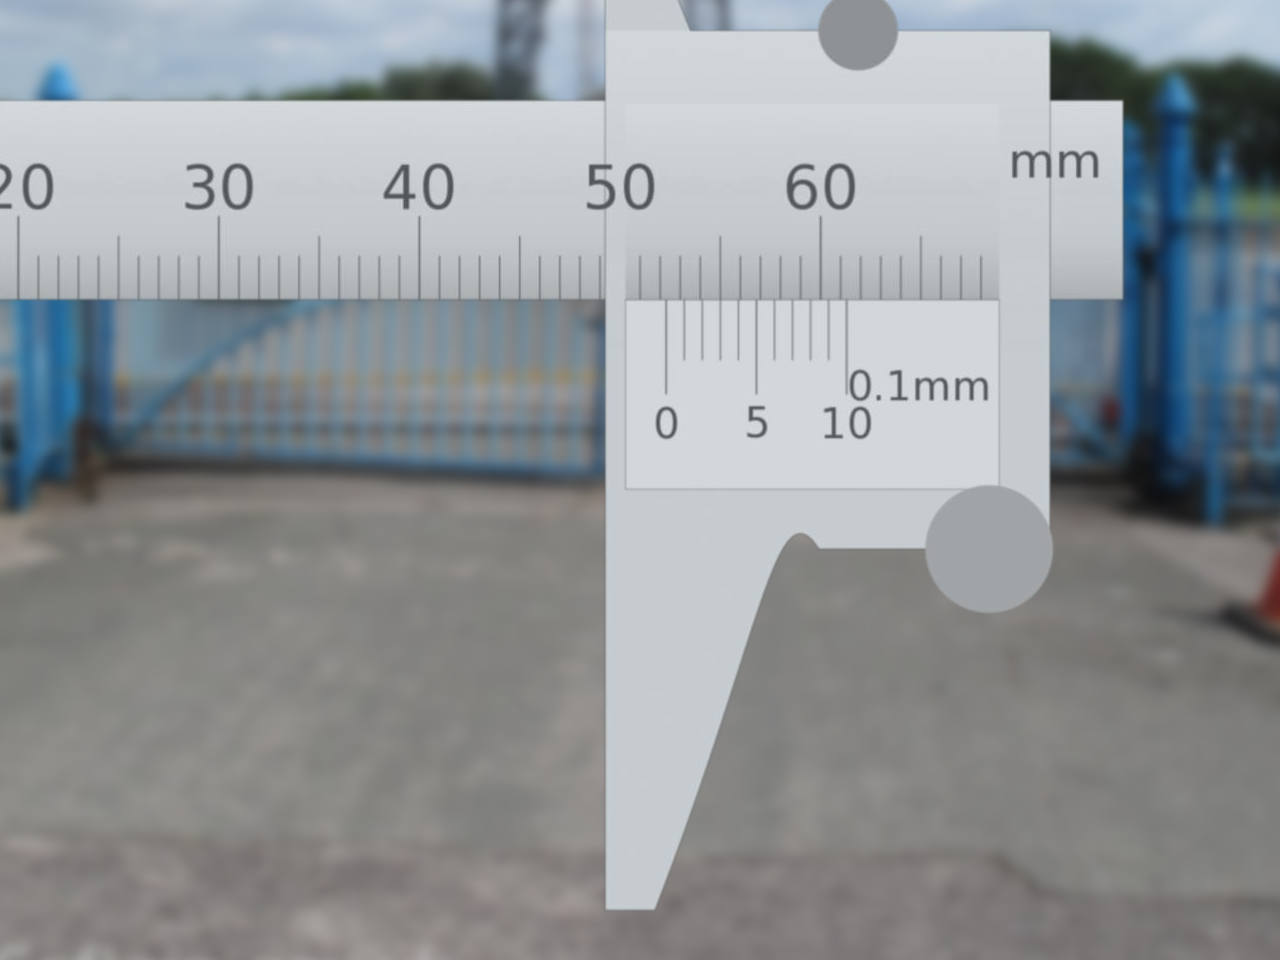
52.3 mm
